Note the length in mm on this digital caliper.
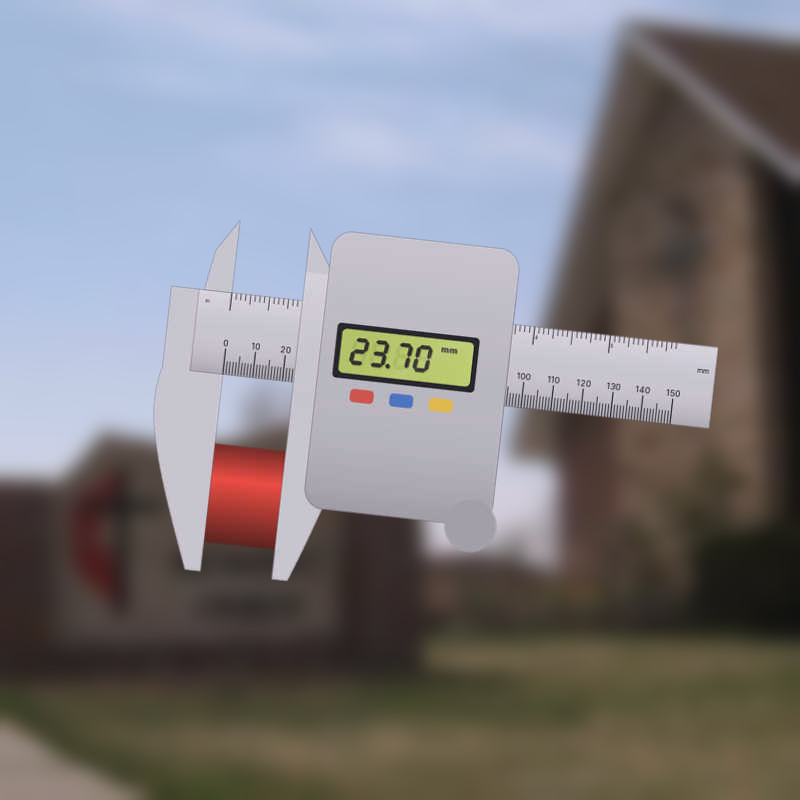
23.70 mm
